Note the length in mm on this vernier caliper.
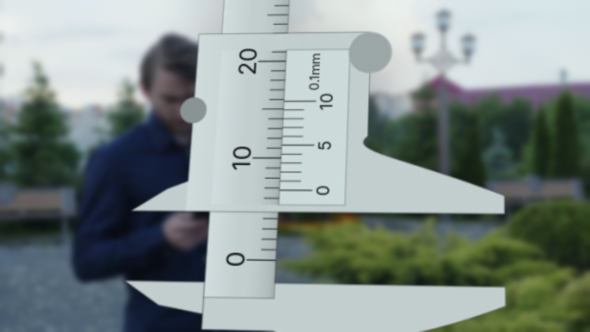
6.8 mm
